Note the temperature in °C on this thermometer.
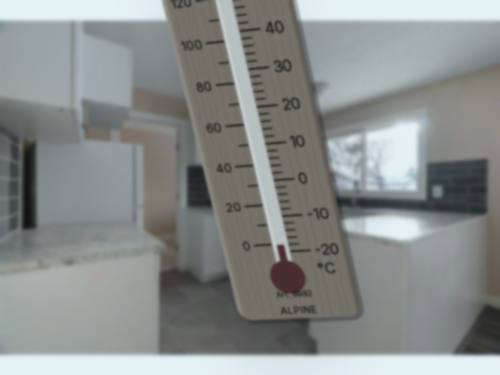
-18 °C
